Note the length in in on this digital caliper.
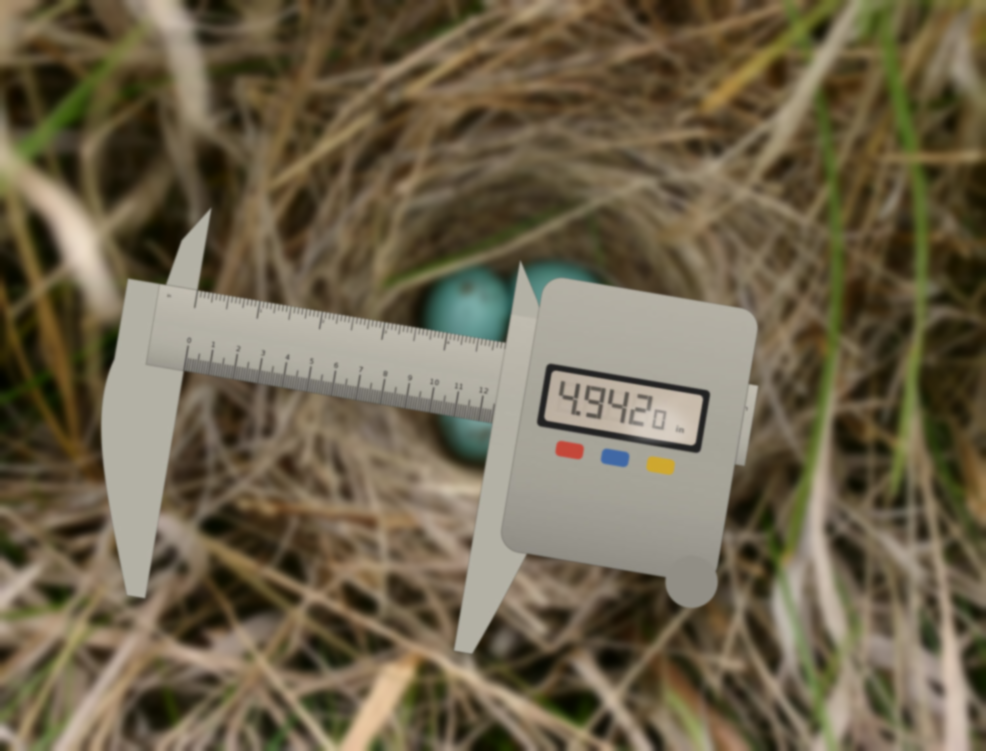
4.9420 in
